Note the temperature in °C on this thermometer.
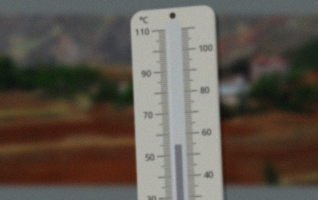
55 °C
